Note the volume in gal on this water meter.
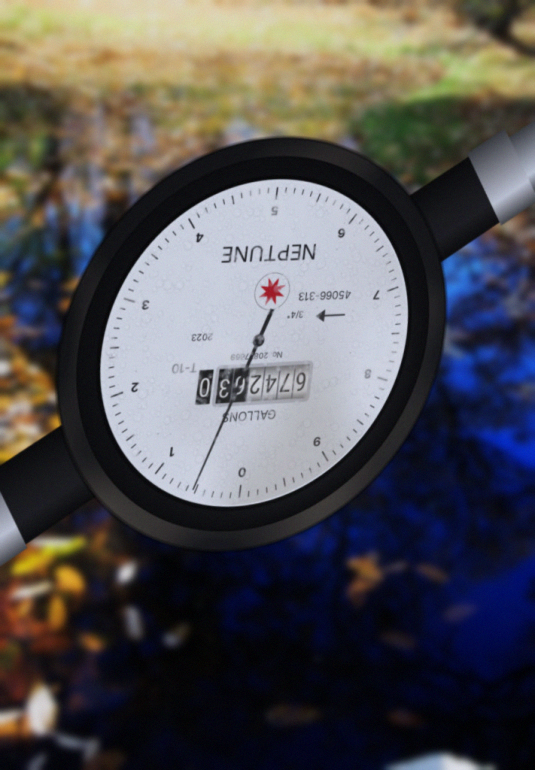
6742630.5 gal
